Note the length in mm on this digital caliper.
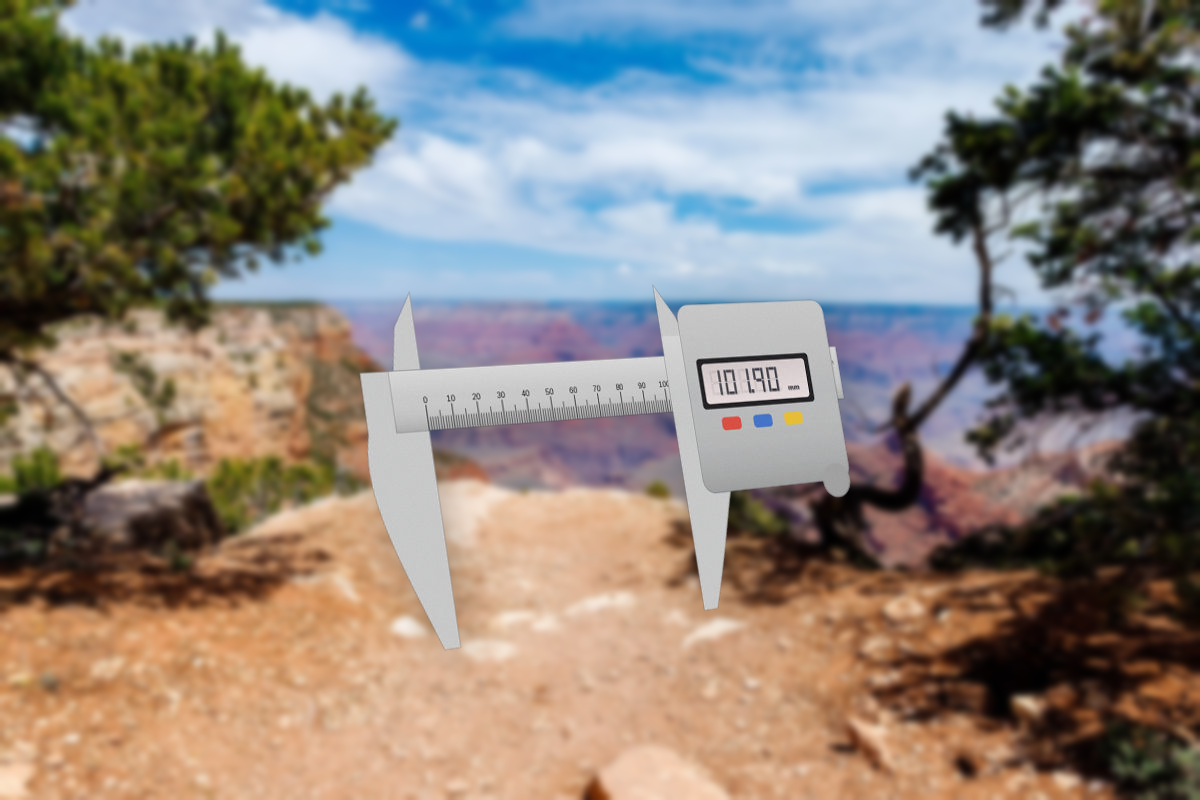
101.90 mm
